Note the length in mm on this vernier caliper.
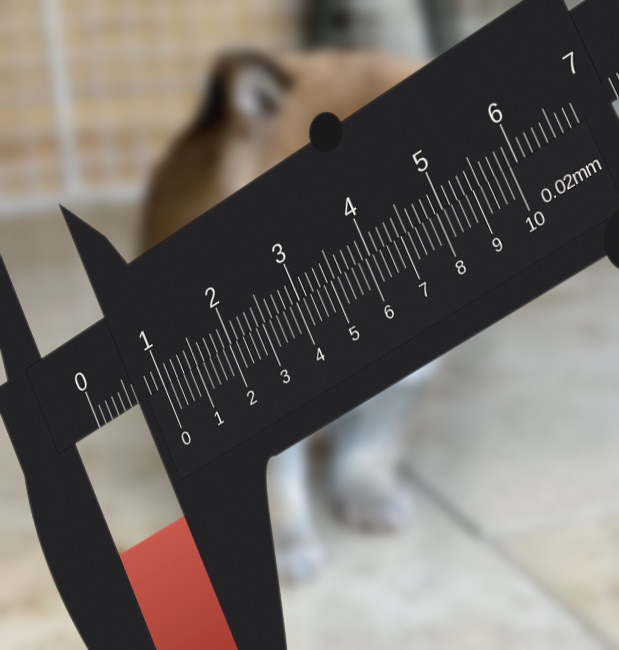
10.0 mm
